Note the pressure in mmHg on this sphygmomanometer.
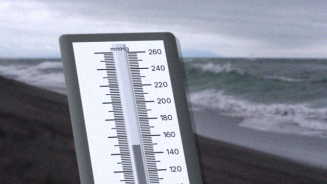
150 mmHg
